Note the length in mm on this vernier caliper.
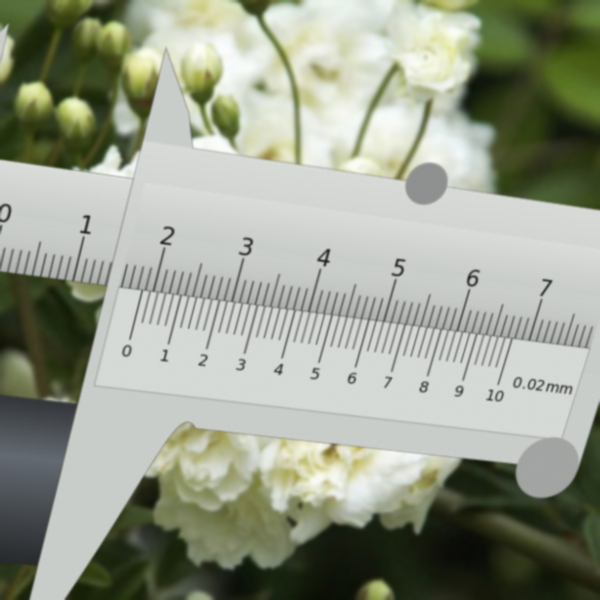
18.6 mm
